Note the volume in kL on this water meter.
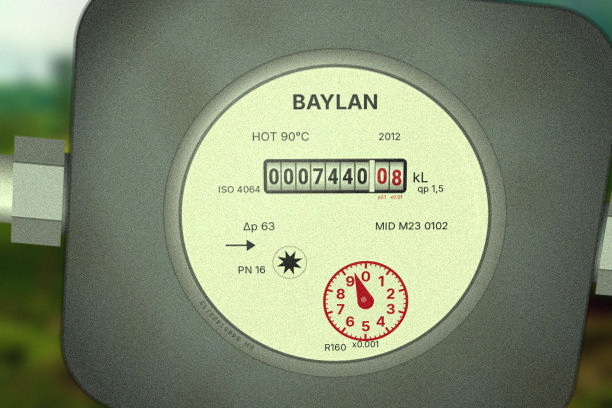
7440.079 kL
